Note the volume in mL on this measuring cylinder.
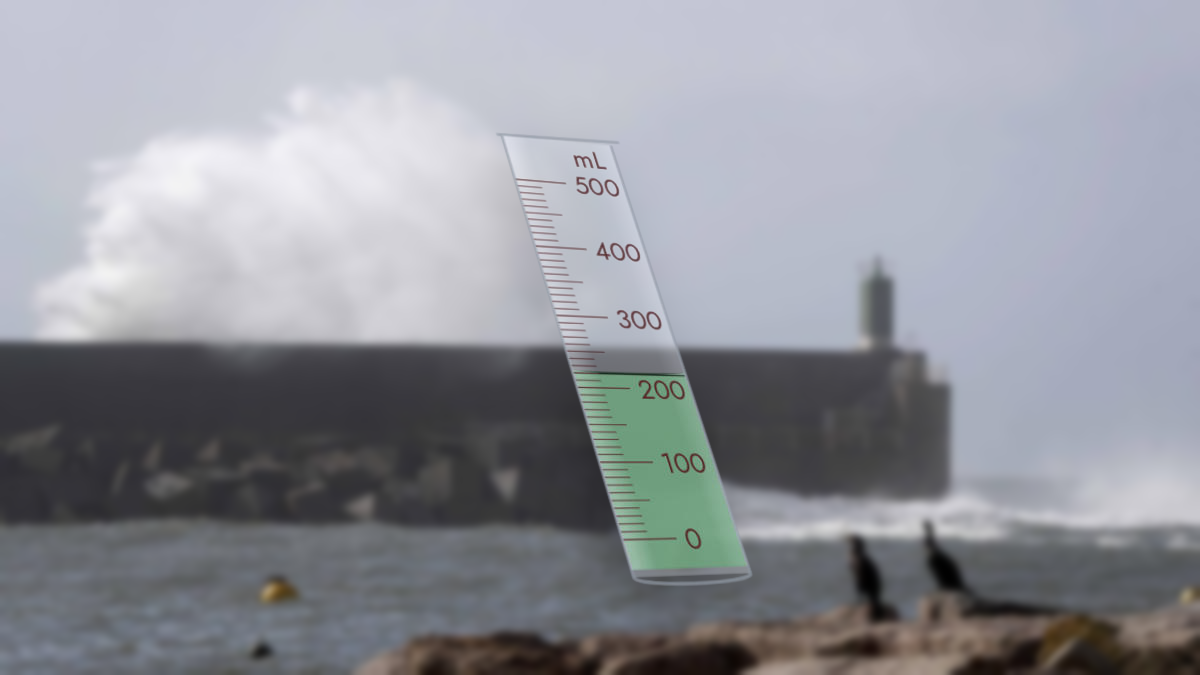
220 mL
